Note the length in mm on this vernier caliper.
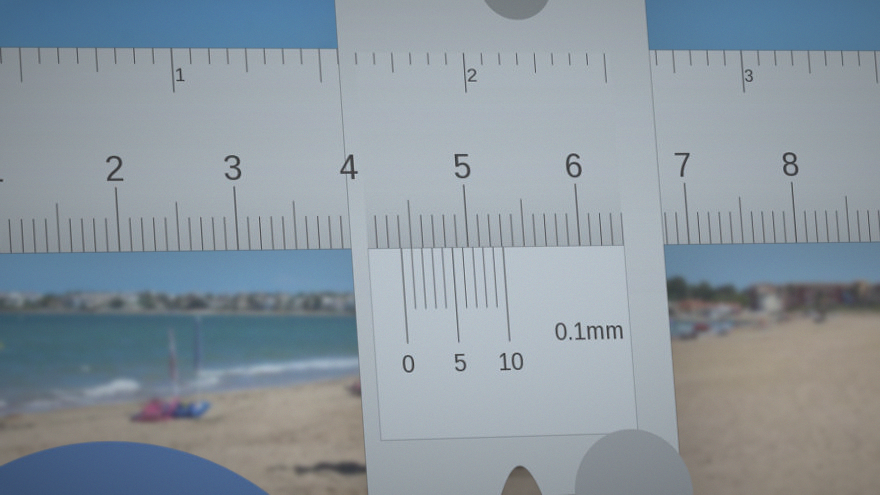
44.1 mm
